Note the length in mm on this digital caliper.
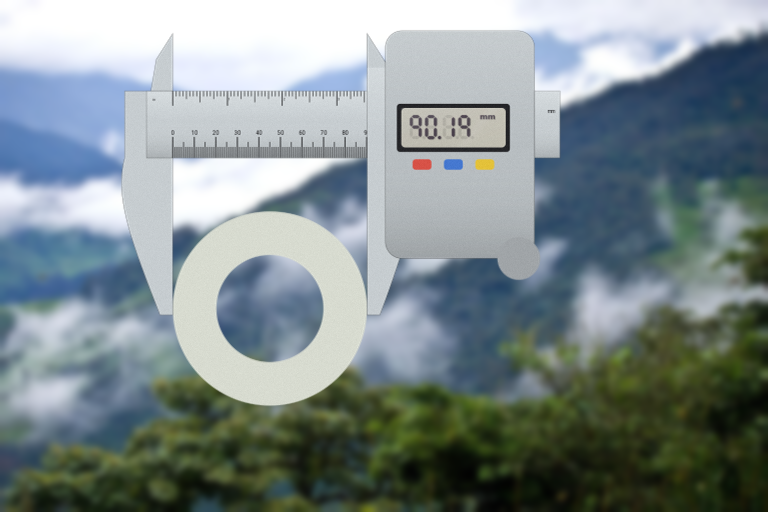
90.19 mm
